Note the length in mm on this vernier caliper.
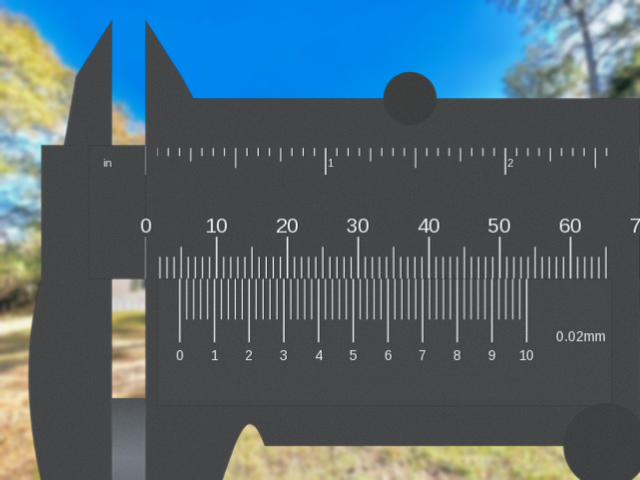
4.8 mm
